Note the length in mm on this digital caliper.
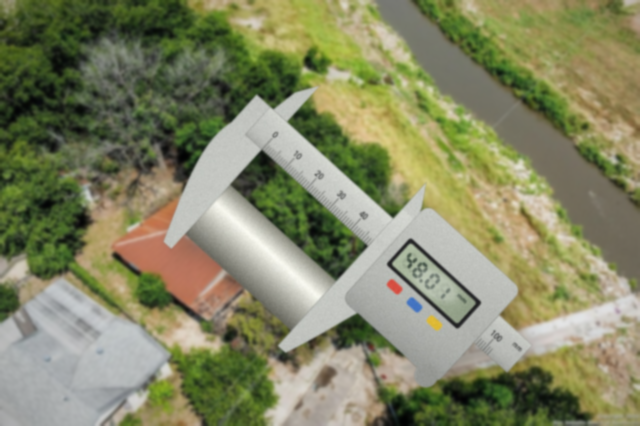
48.01 mm
